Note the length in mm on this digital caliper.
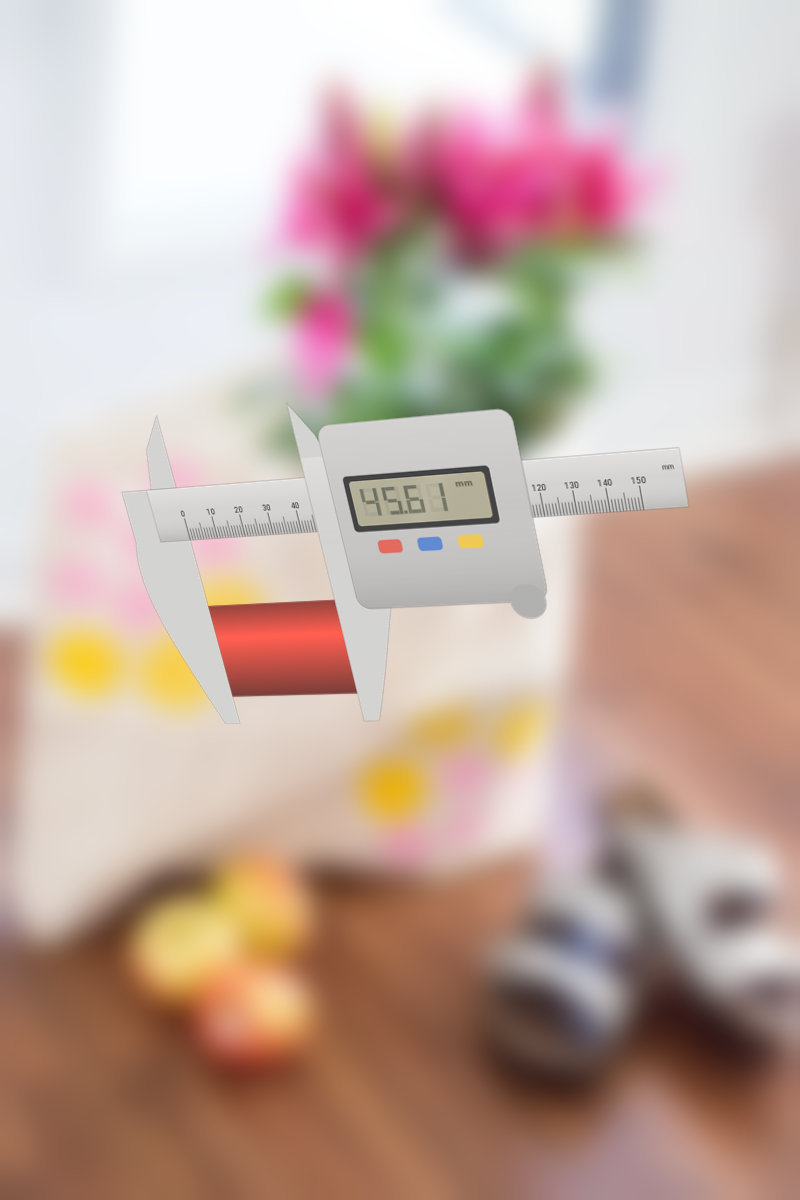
45.61 mm
